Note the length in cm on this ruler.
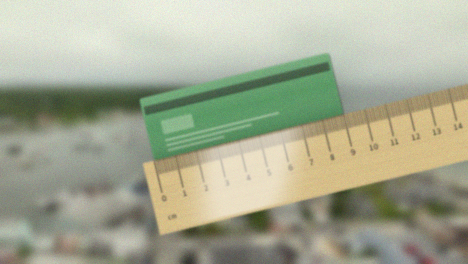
9 cm
